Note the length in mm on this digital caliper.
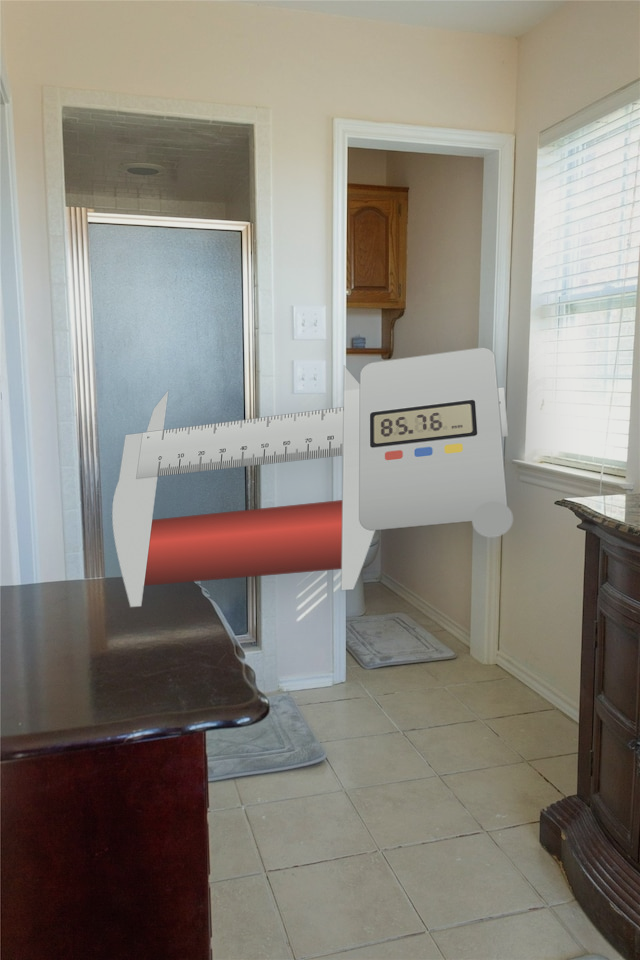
85.76 mm
